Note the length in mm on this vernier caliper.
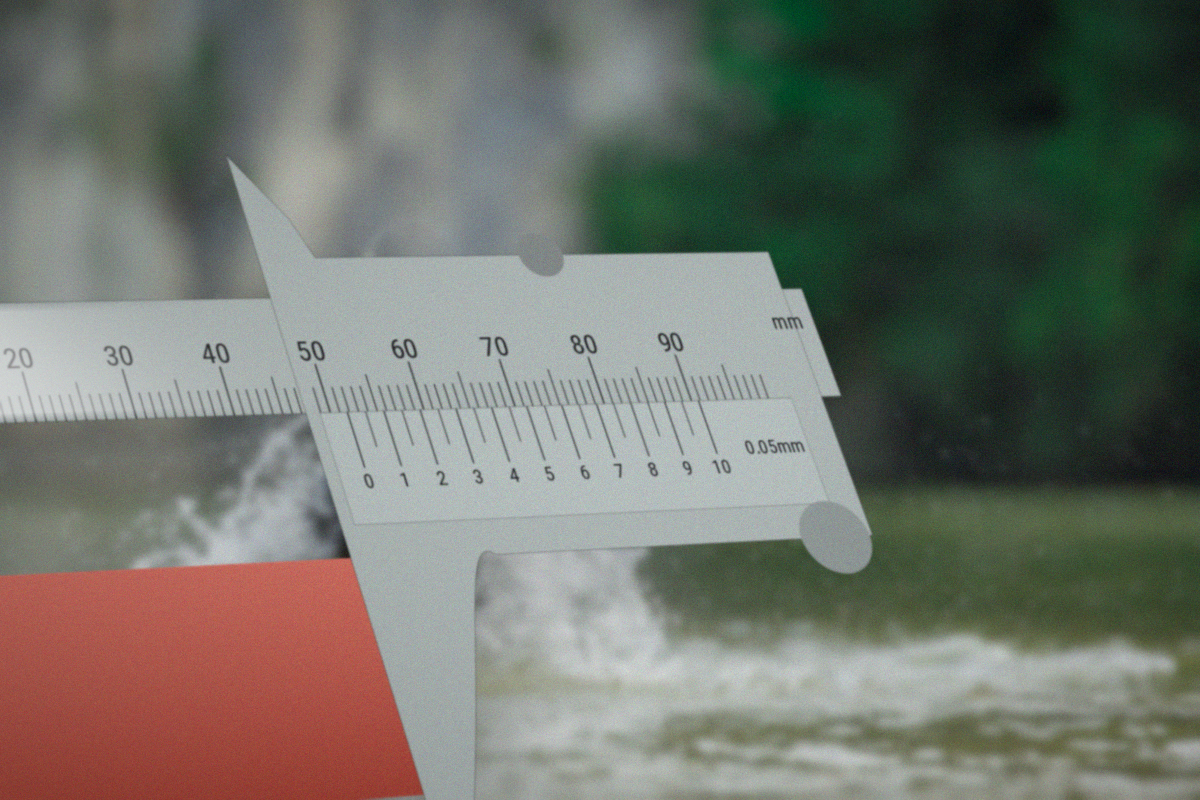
51.8 mm
